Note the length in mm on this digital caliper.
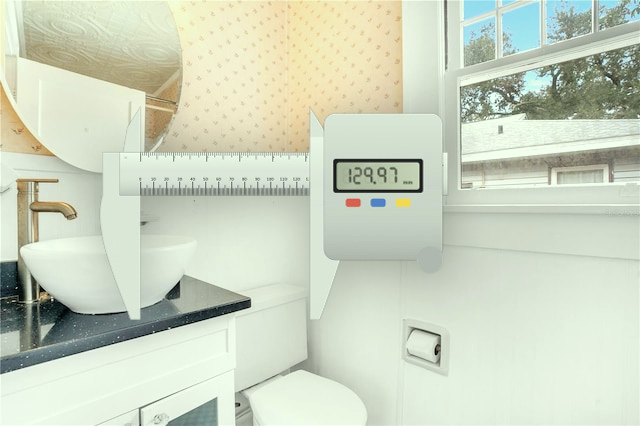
129.97 mm
